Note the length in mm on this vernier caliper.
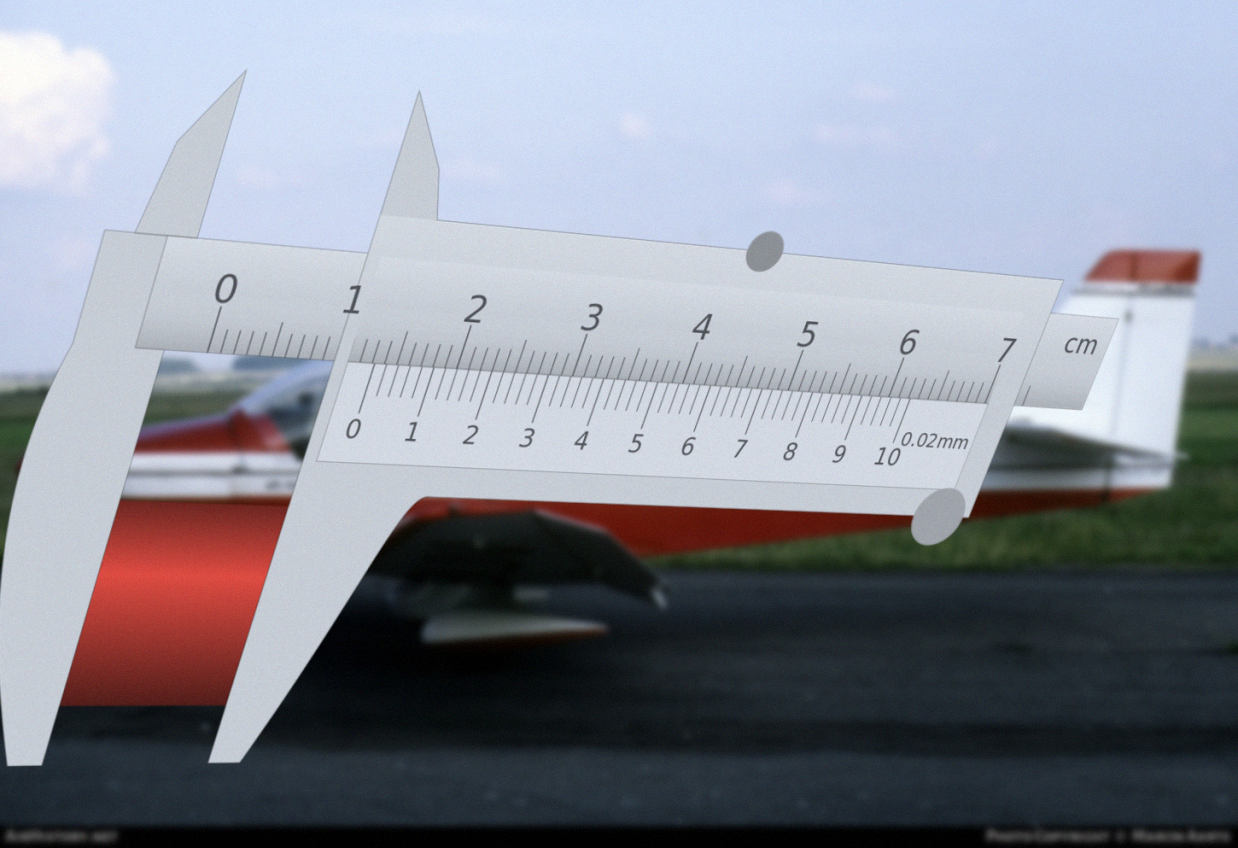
13.2 mm
